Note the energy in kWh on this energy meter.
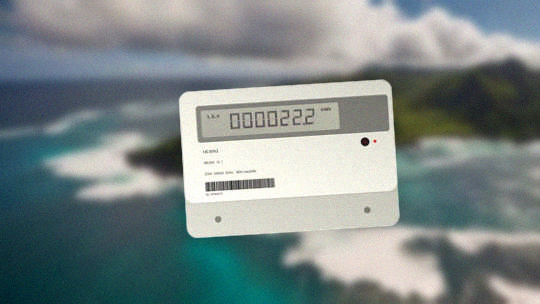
22.2 kWh
